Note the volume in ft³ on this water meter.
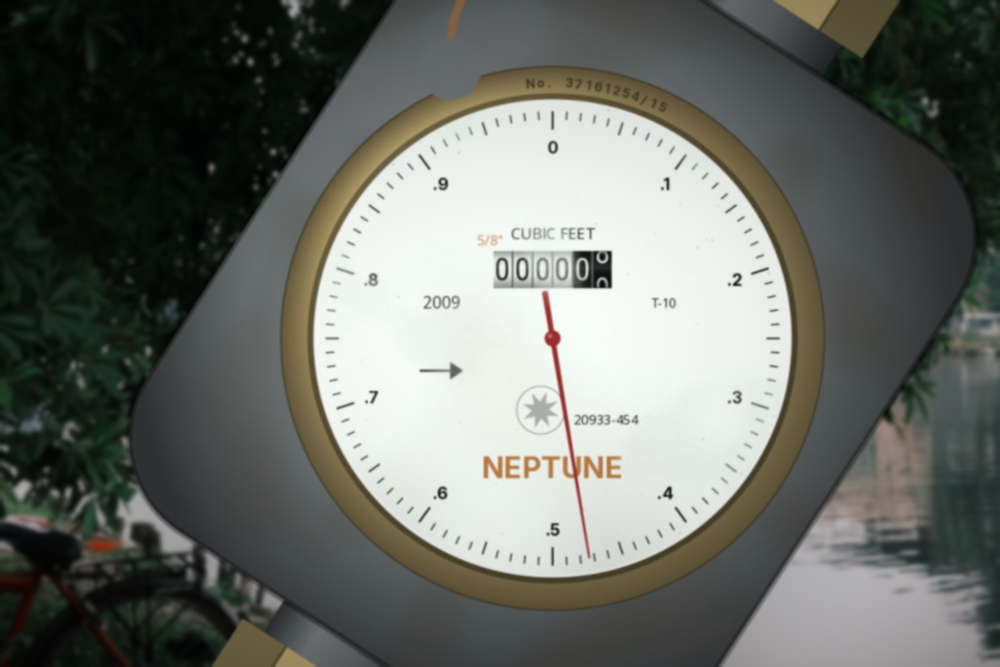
8.47 ft³
